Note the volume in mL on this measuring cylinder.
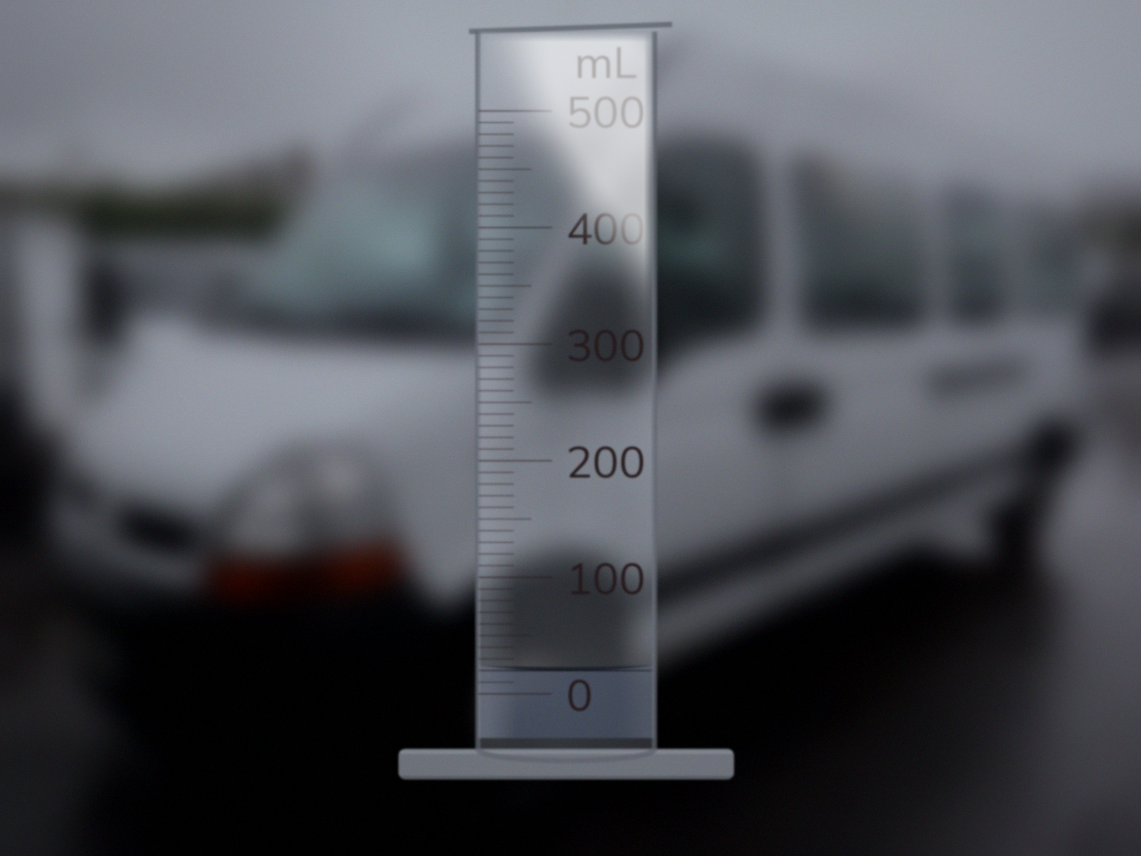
20 mL
